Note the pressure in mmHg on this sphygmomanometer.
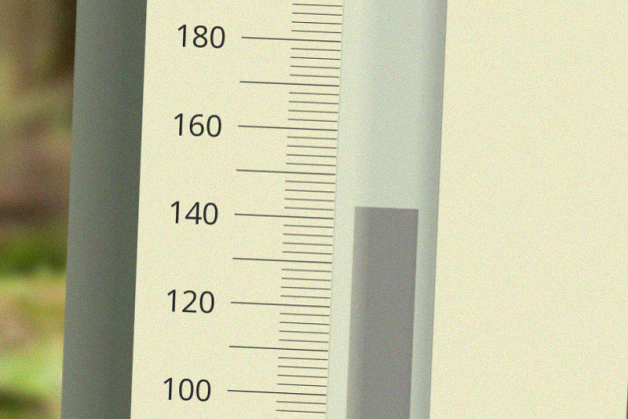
143 mmHg
